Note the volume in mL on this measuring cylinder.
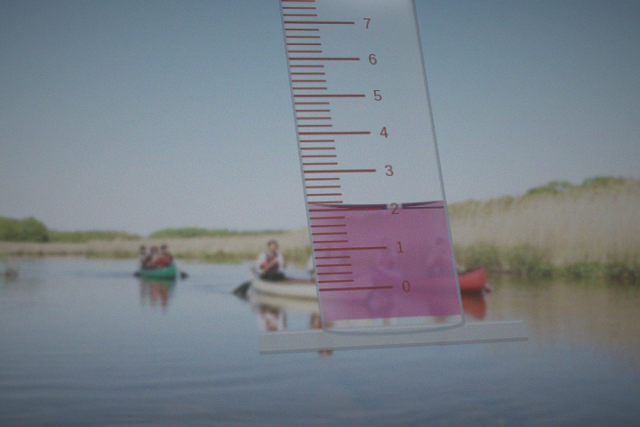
2 mL
